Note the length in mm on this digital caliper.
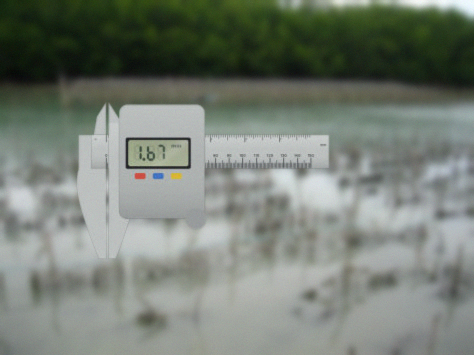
1.67 mm
